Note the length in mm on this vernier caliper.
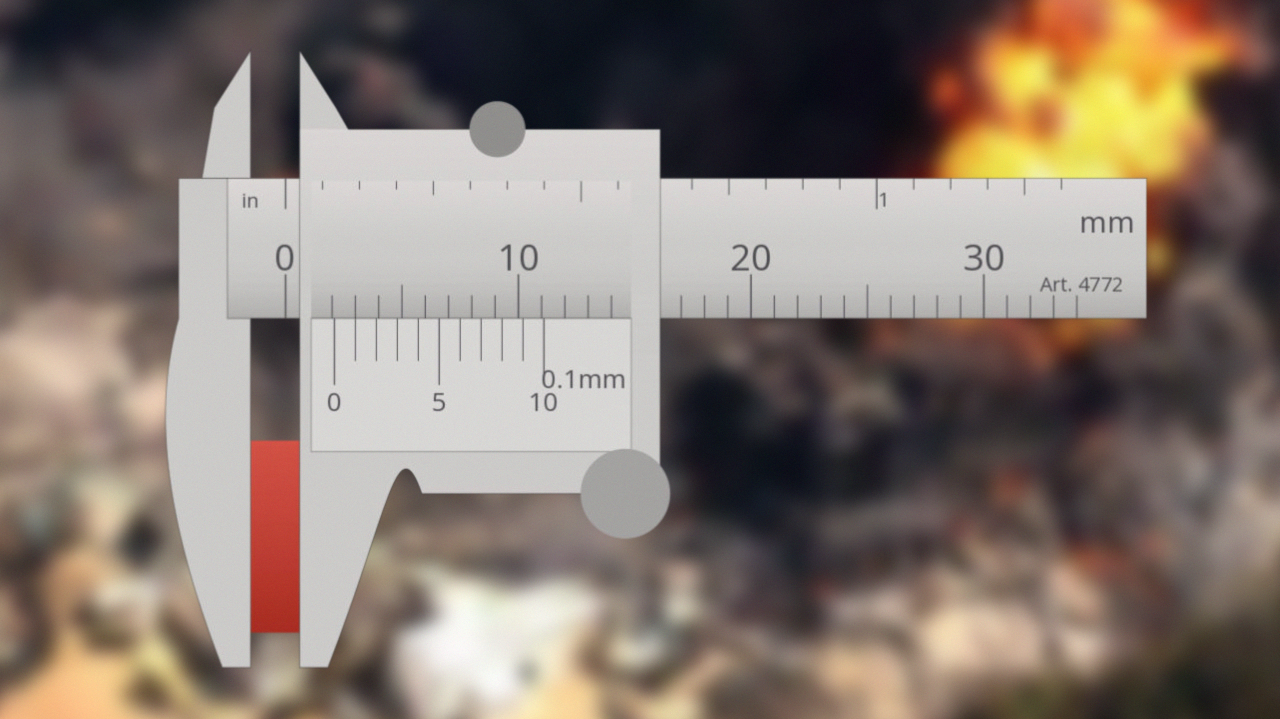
2.1 mm
